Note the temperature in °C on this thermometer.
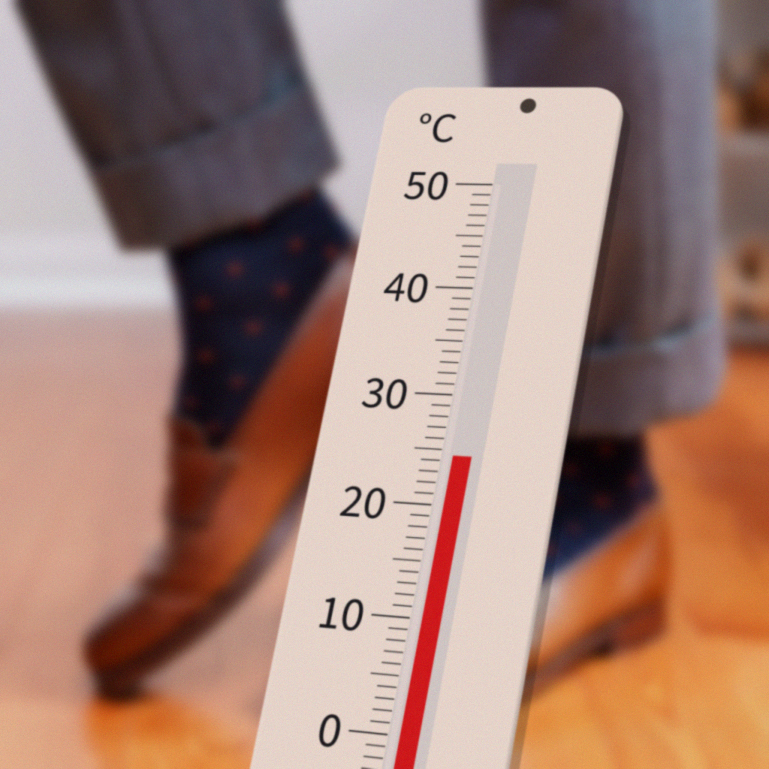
24.5 °C
